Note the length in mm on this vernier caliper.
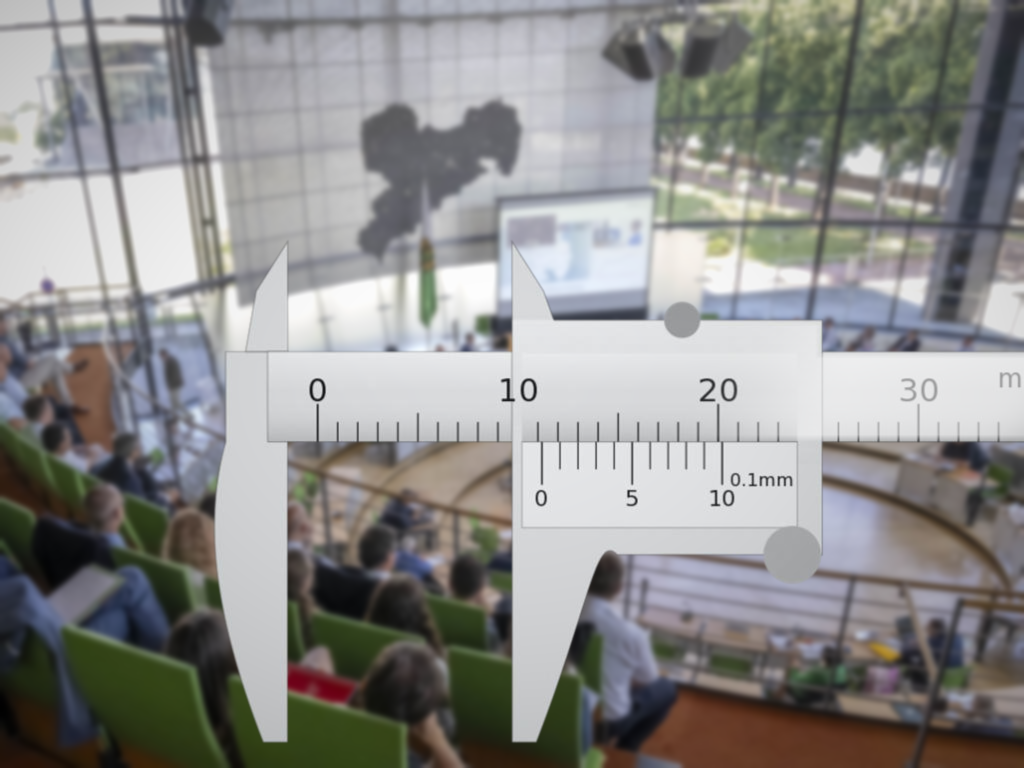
11.2 mm
